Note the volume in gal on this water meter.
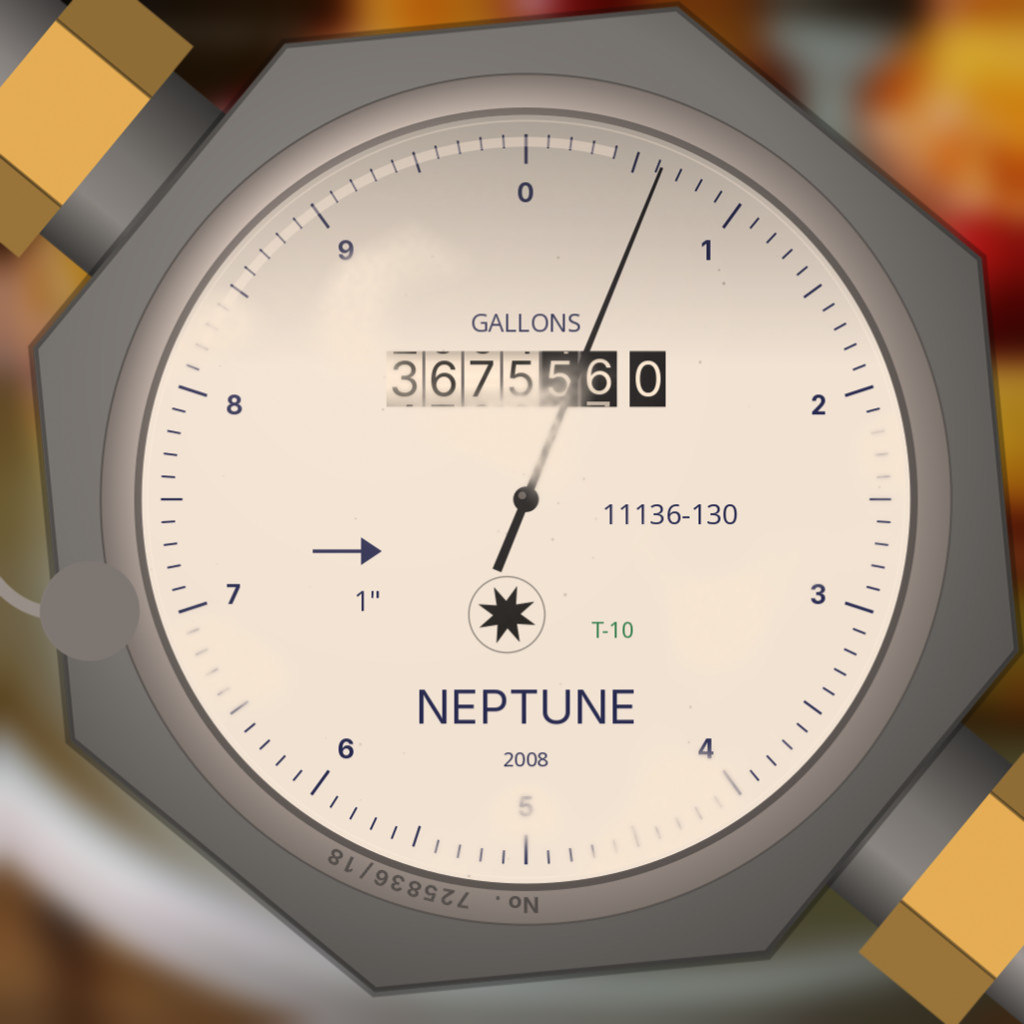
3675560.6 gal
